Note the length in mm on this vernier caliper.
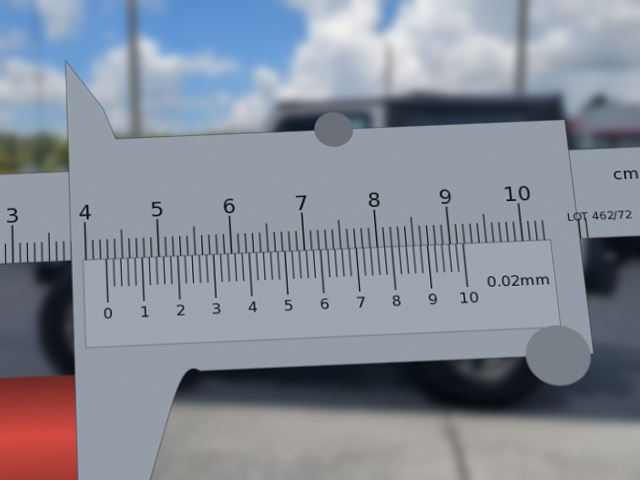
42.8 mm
